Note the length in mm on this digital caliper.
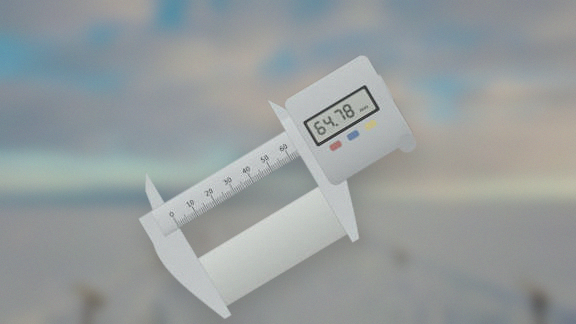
64.78 mm
